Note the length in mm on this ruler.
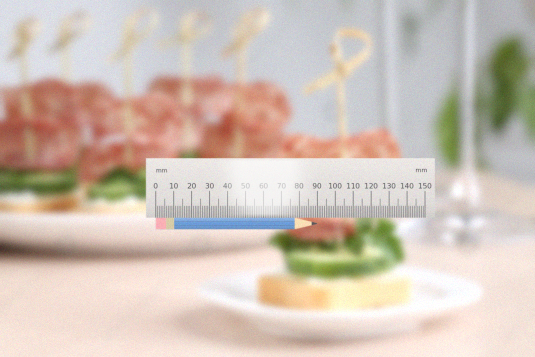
90 mm
